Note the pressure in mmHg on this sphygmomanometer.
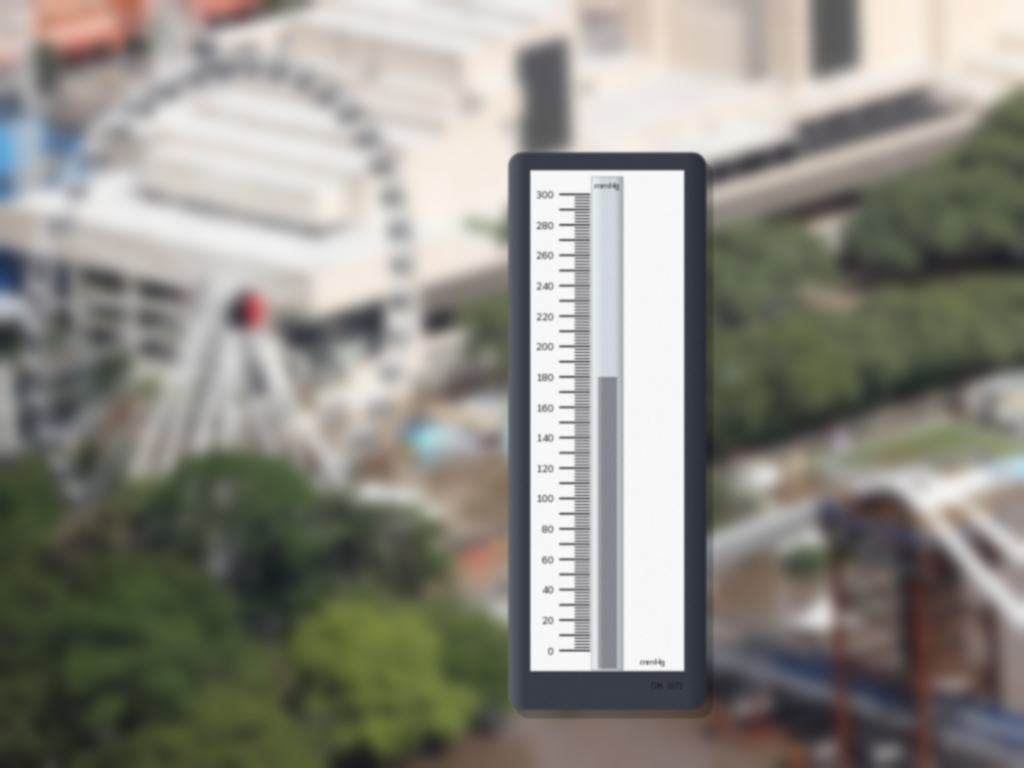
180 mmHg
